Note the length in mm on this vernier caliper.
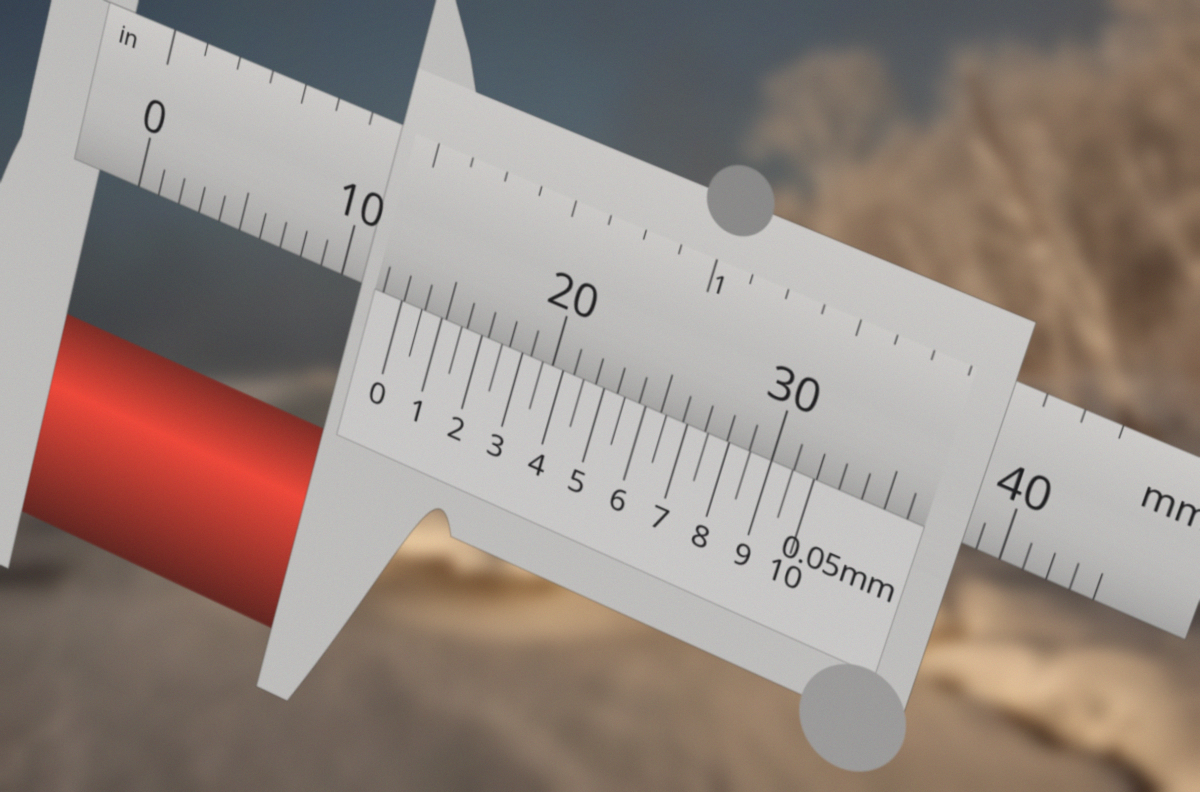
12.9 mm
